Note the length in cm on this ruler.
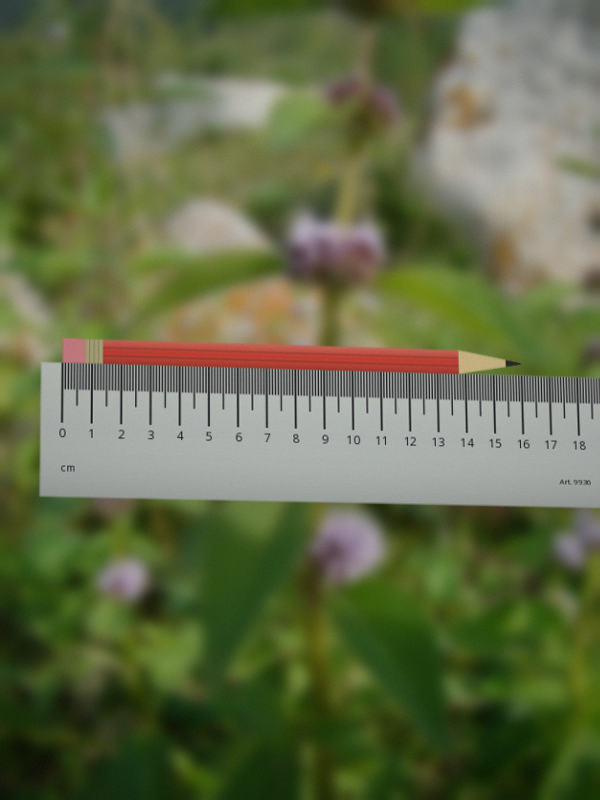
16 cm
